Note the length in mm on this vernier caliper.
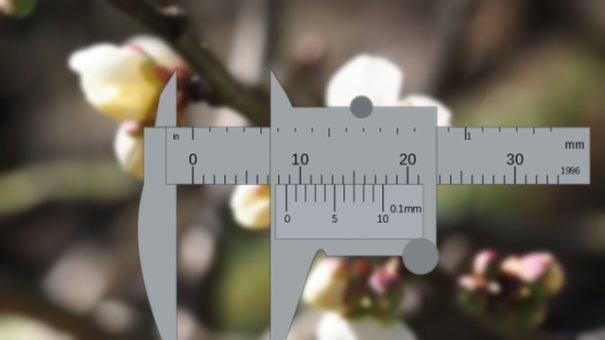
8.7 mm
